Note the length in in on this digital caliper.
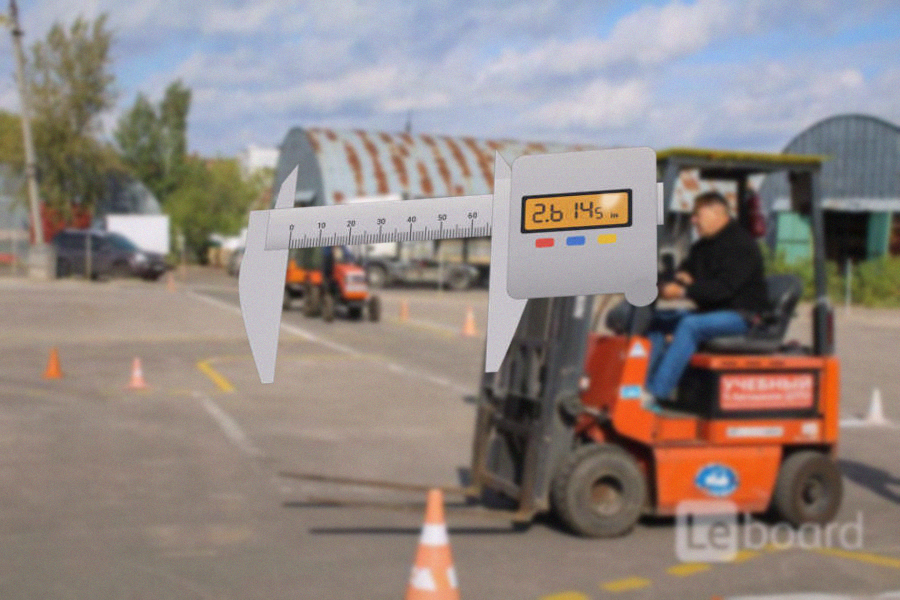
2.6145 in
